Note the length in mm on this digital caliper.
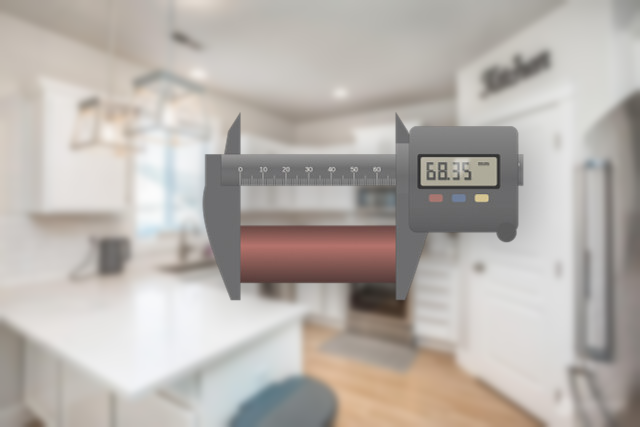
68.35 mm
